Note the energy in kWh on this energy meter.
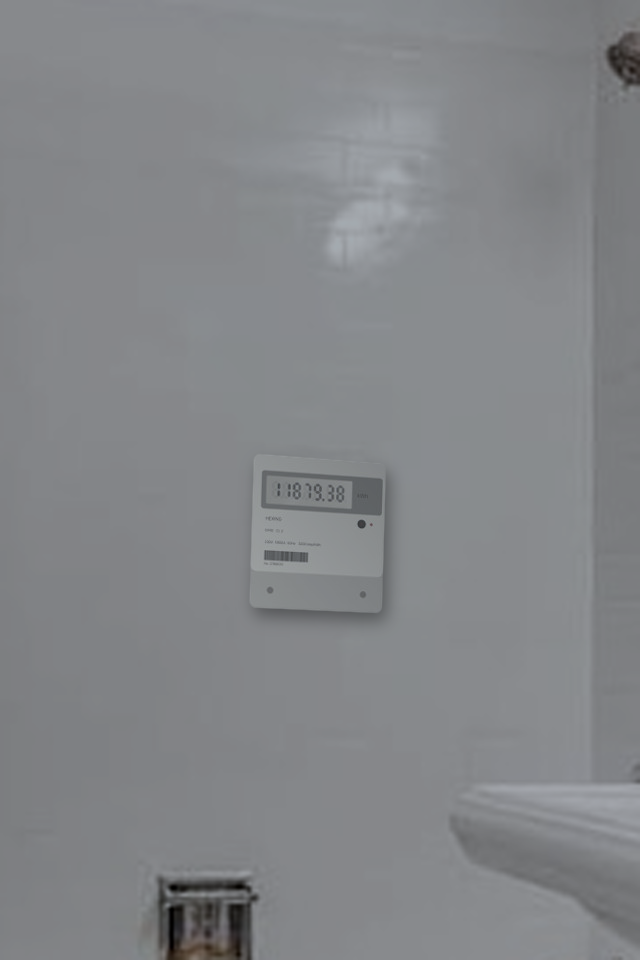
11879.38 kWh
